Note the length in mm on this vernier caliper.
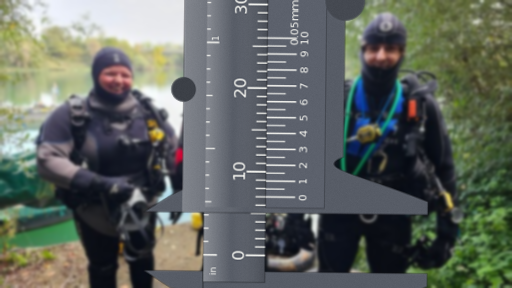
7.0 mm
